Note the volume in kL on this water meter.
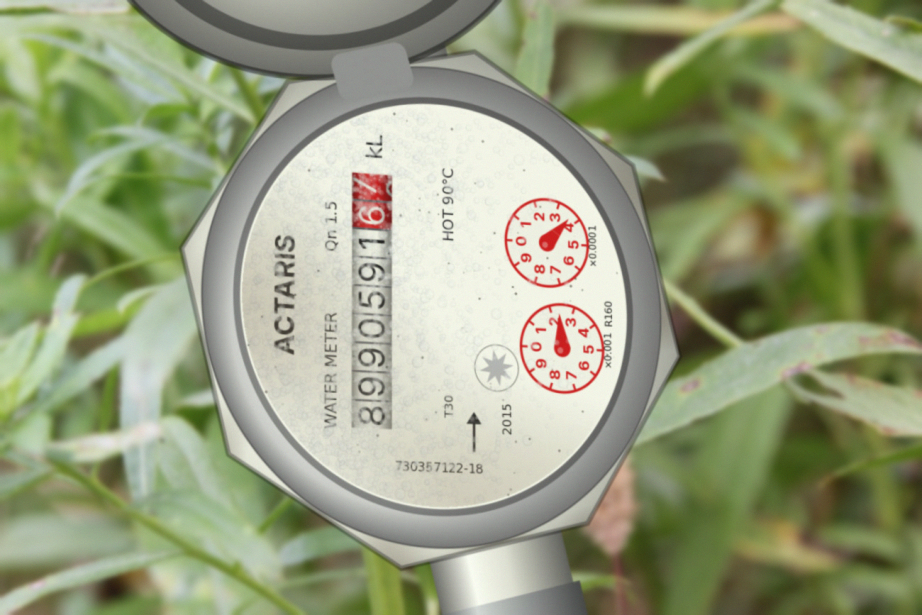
8990591.6723 kL
